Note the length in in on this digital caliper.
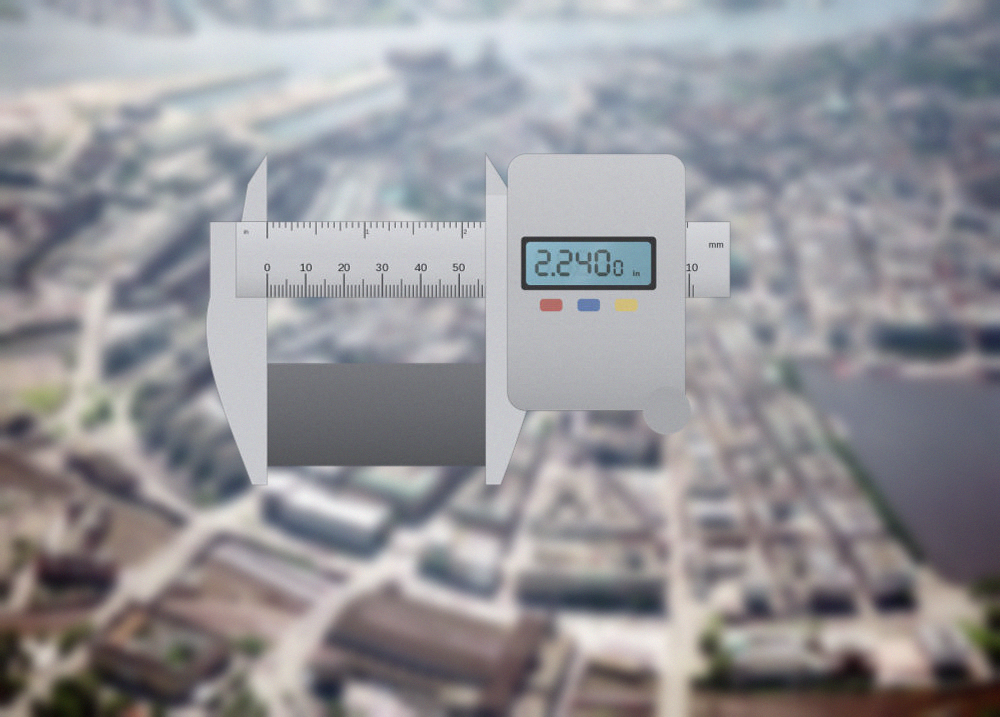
2.2400 in
